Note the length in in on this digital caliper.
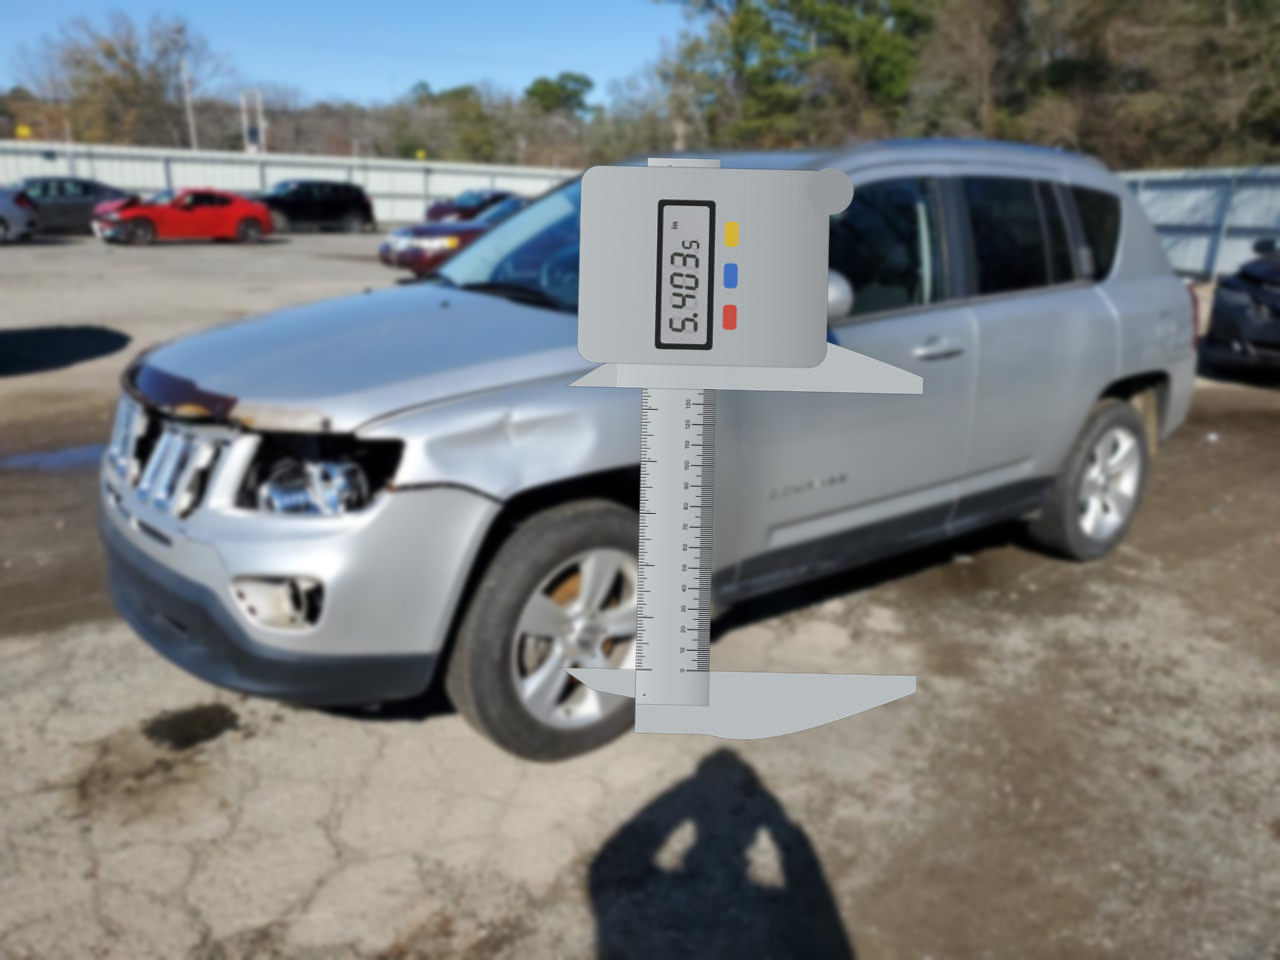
5.4035 in
